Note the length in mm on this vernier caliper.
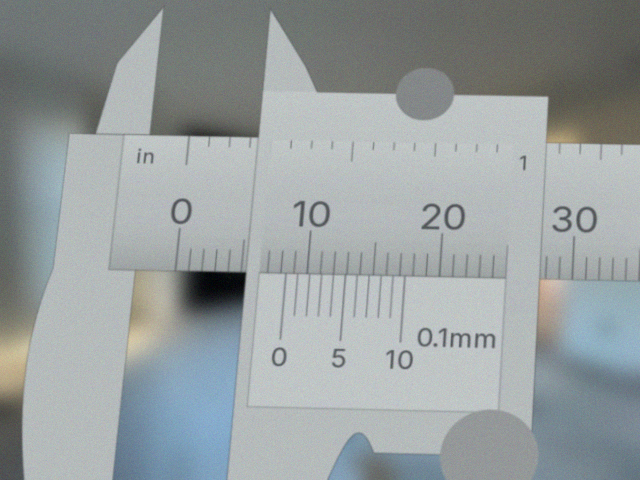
8.4 mm
